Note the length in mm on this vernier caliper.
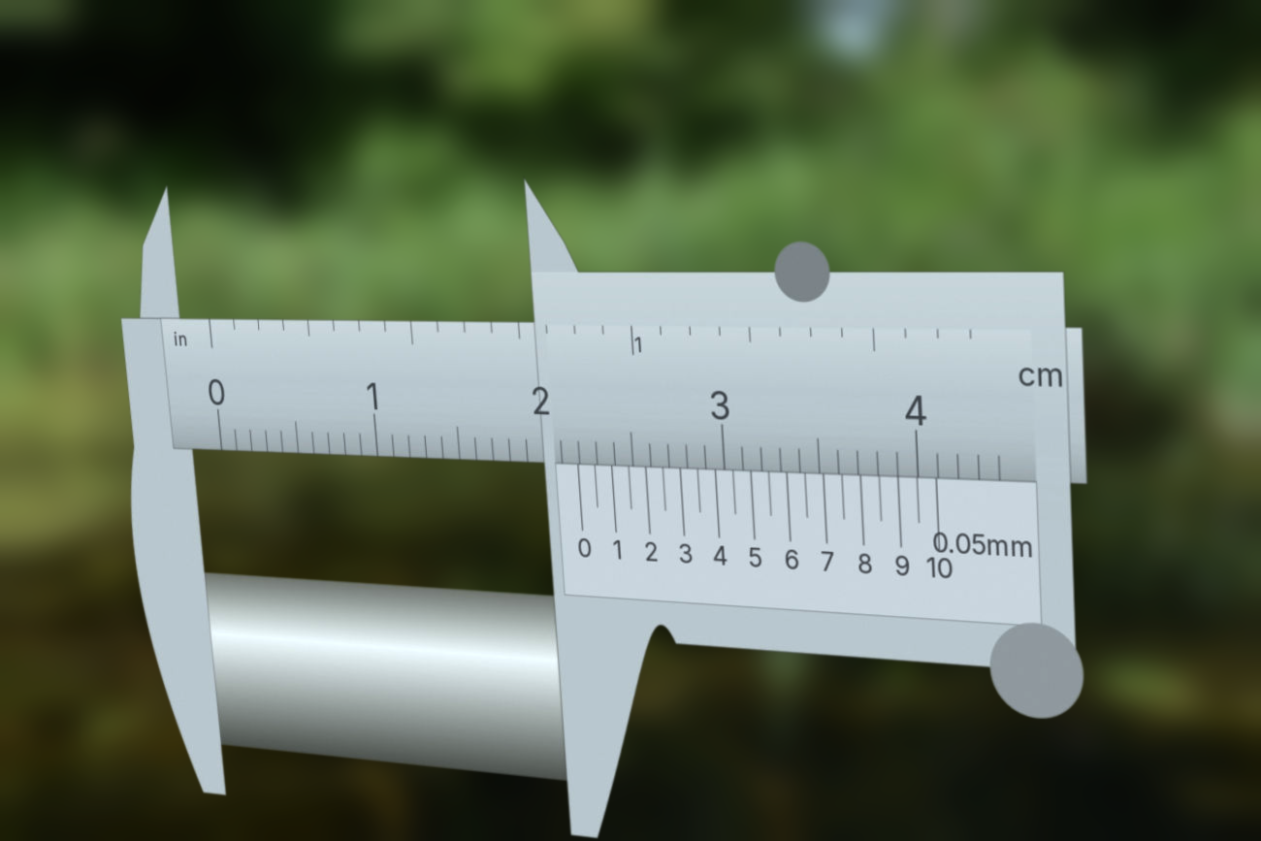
21.9 mm
